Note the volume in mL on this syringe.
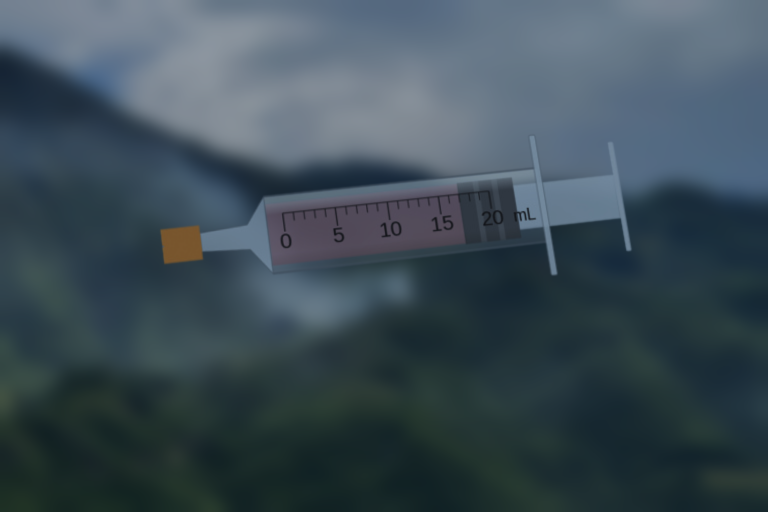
17 mL
